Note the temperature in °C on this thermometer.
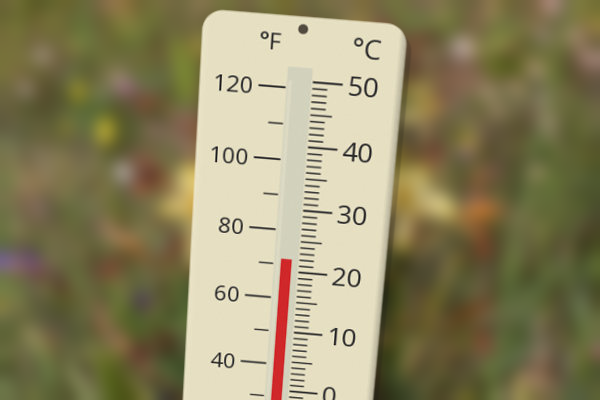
22 °C
